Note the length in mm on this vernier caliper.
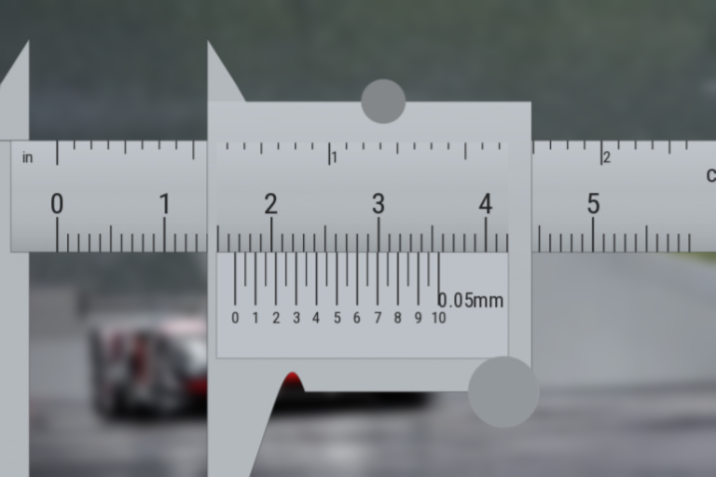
16.6 mm
